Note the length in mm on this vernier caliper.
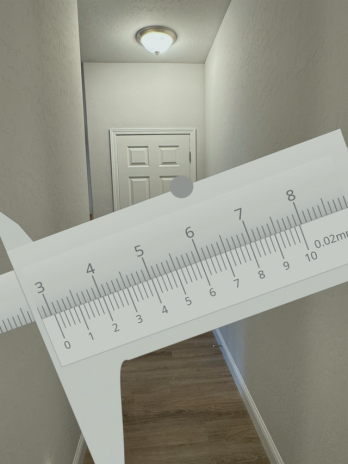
30.6 mm
